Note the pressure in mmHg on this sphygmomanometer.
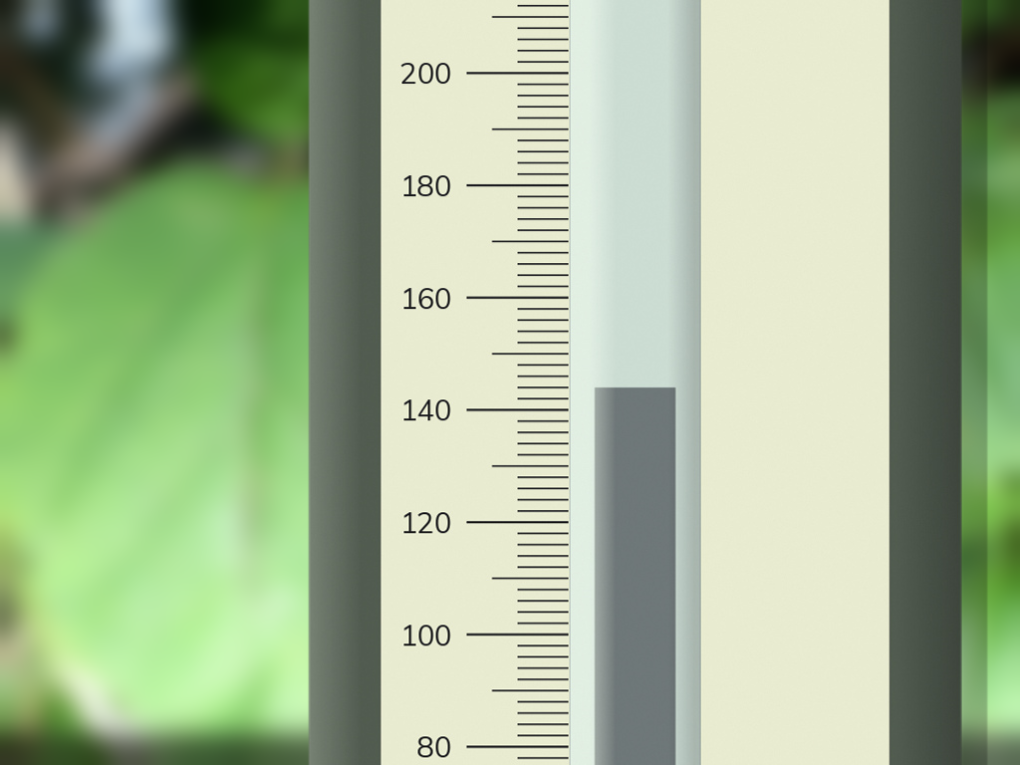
144 mmHg
